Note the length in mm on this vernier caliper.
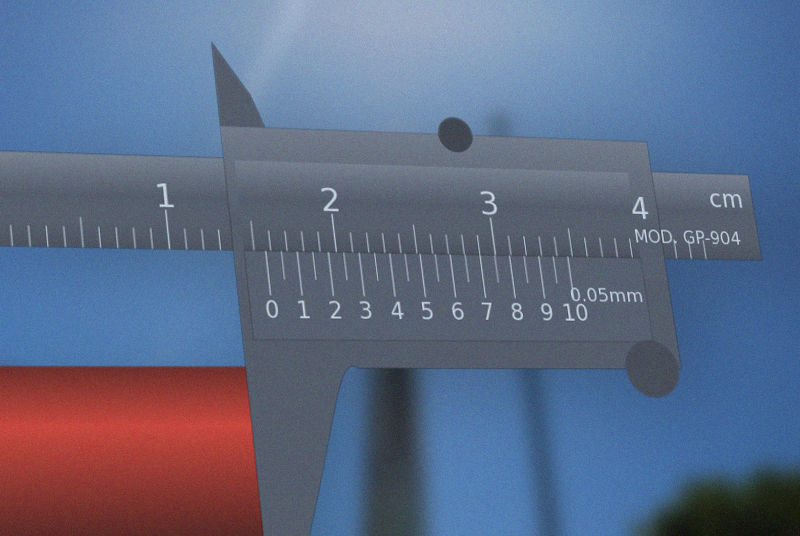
15.7 mm
